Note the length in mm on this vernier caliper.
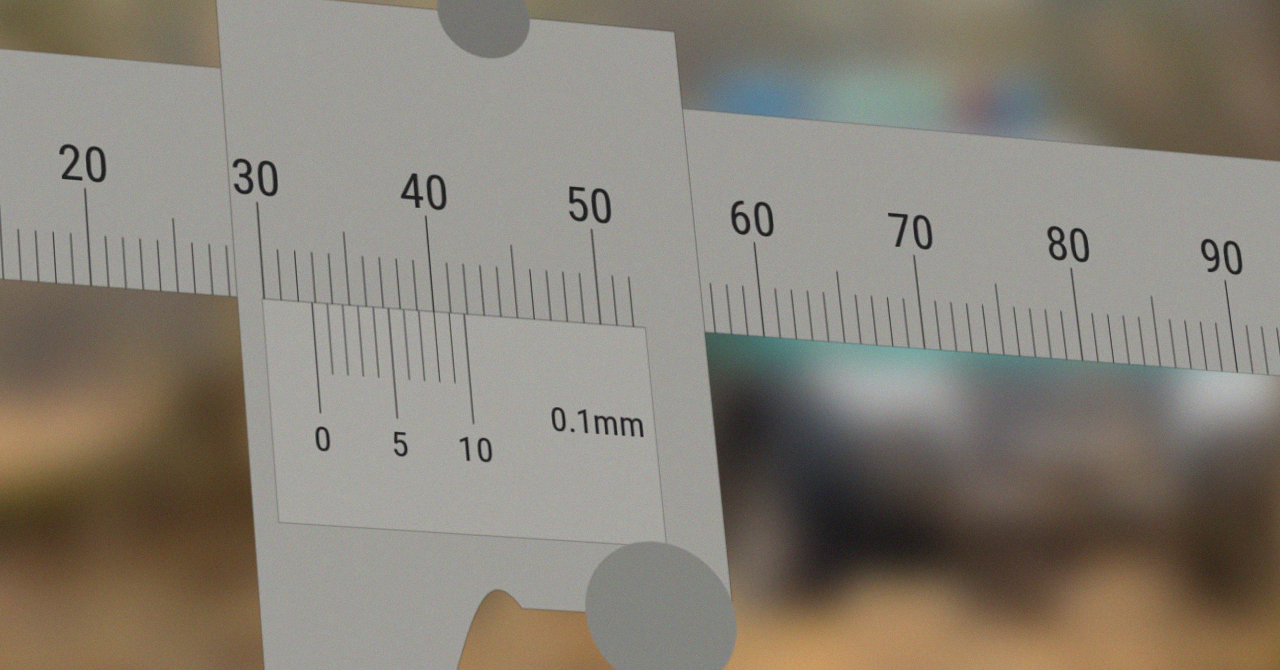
32.8 mm
